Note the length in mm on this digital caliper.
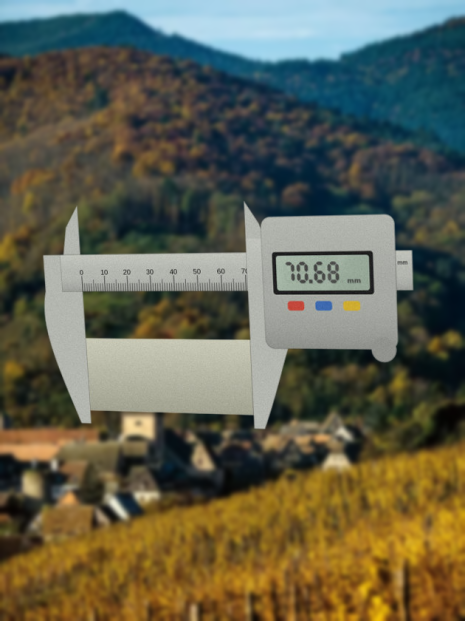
70.68 mm
